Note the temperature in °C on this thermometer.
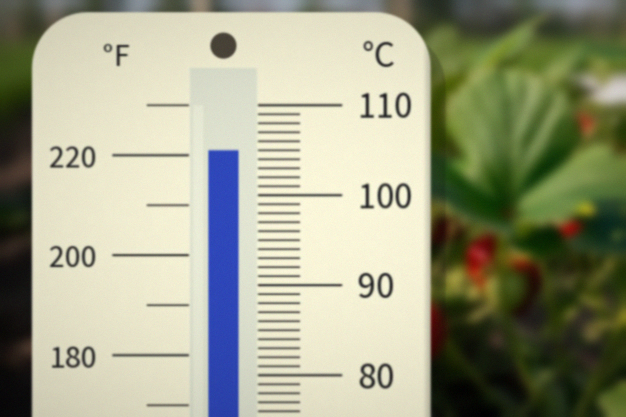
105 °C
